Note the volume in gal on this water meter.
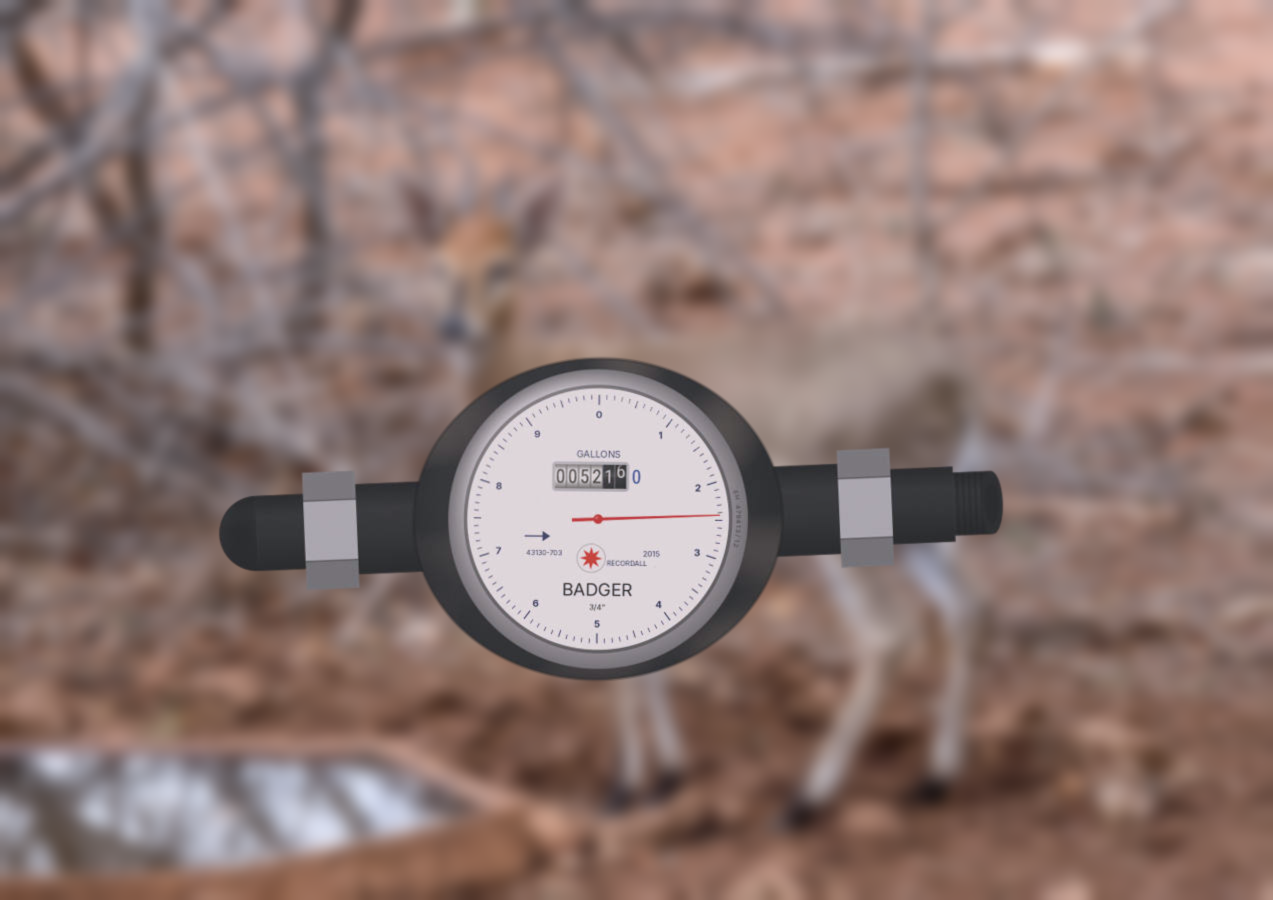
52162.4 gal
